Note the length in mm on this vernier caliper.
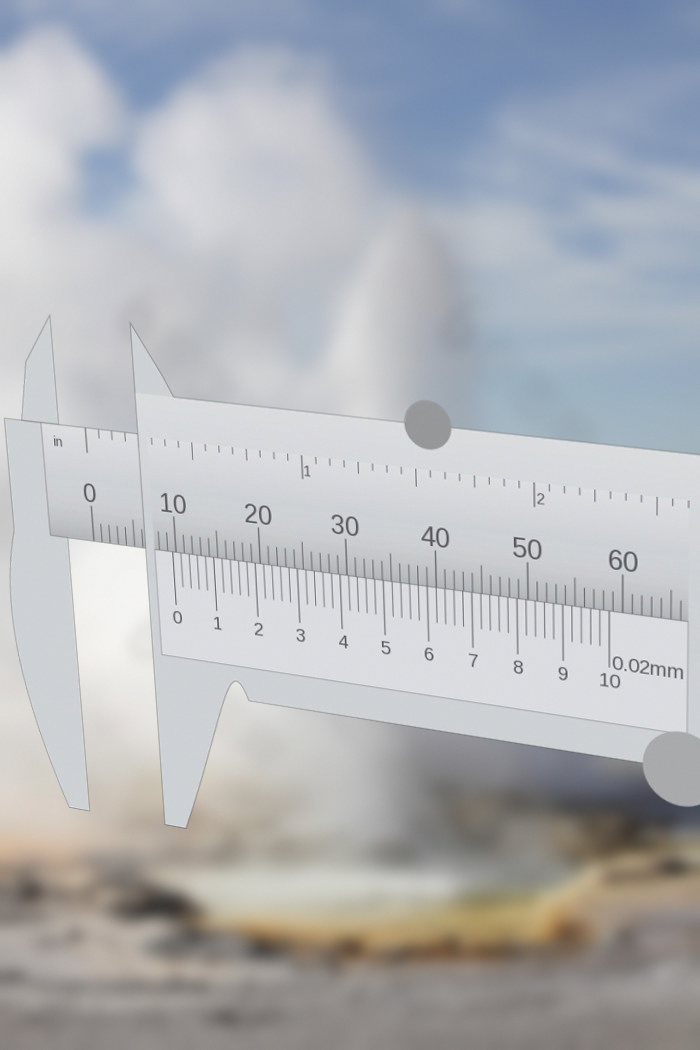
9.6 mm
